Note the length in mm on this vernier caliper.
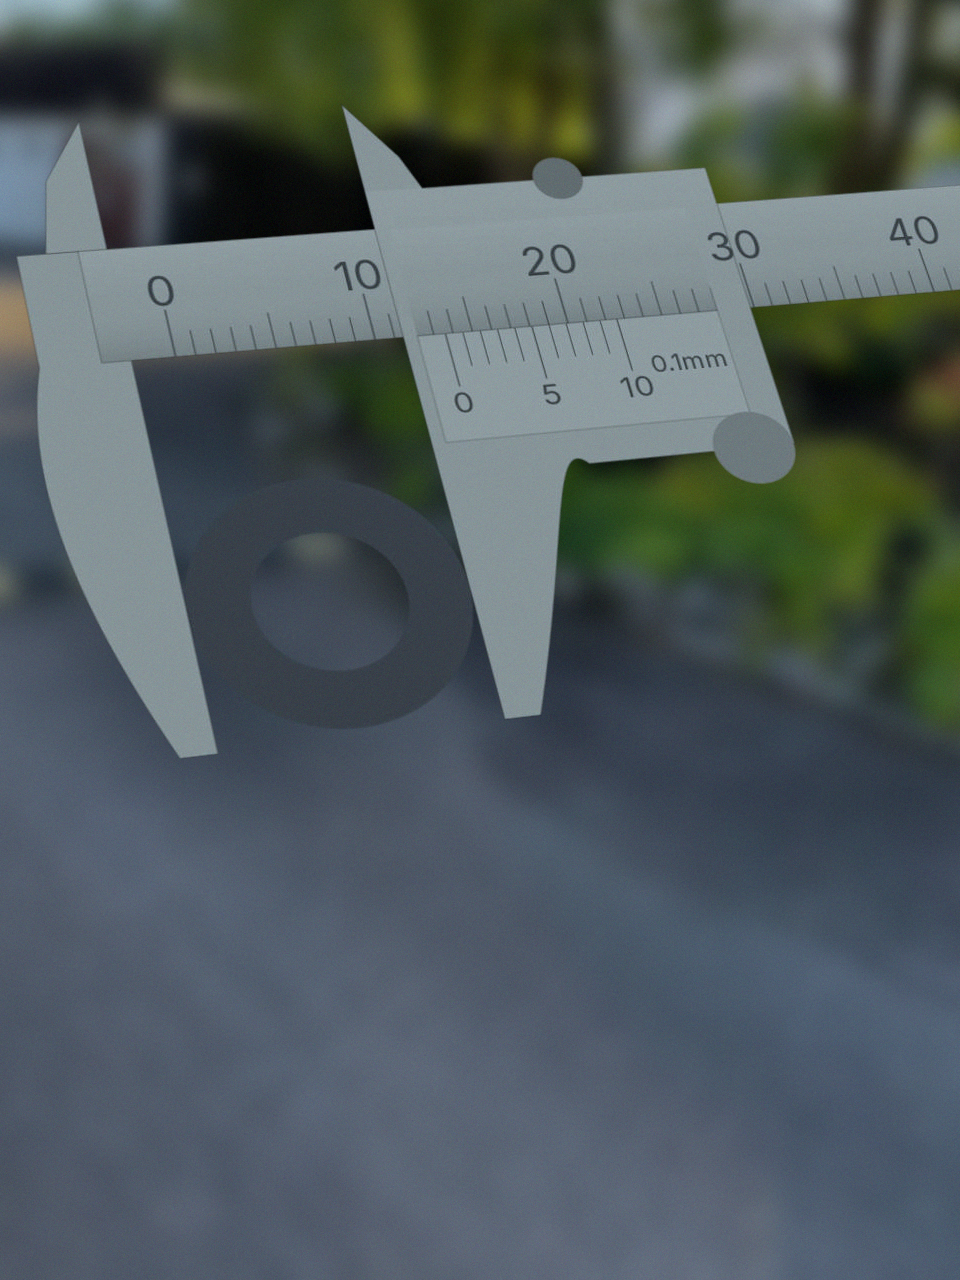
13.6 mm
